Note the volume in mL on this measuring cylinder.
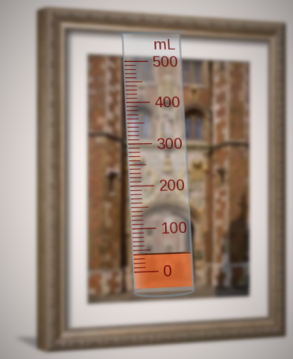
40 mL
